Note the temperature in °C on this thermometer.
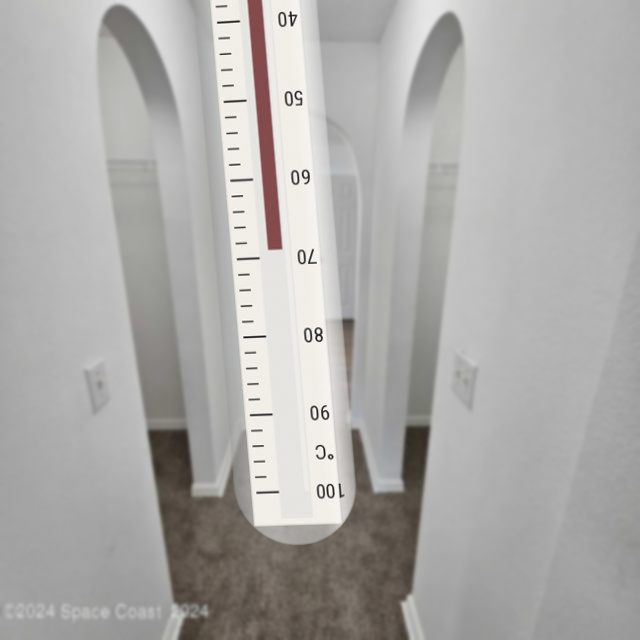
69 °C
